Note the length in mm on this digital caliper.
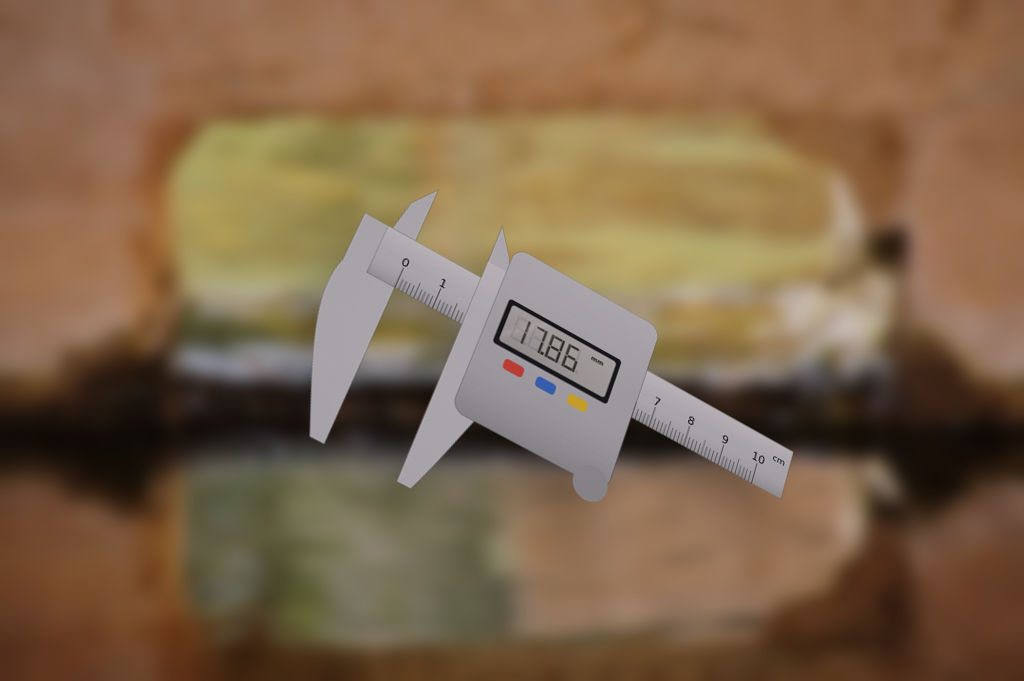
17.86 mm
